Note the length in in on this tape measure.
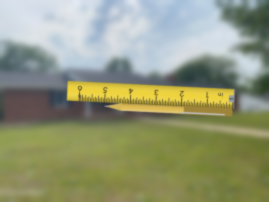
5 in
